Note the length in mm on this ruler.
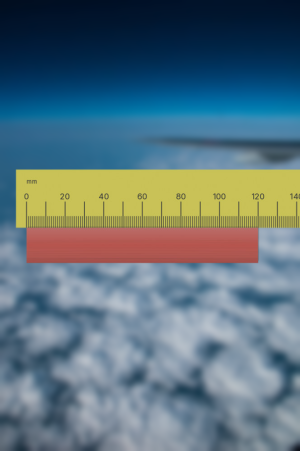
120 mm
